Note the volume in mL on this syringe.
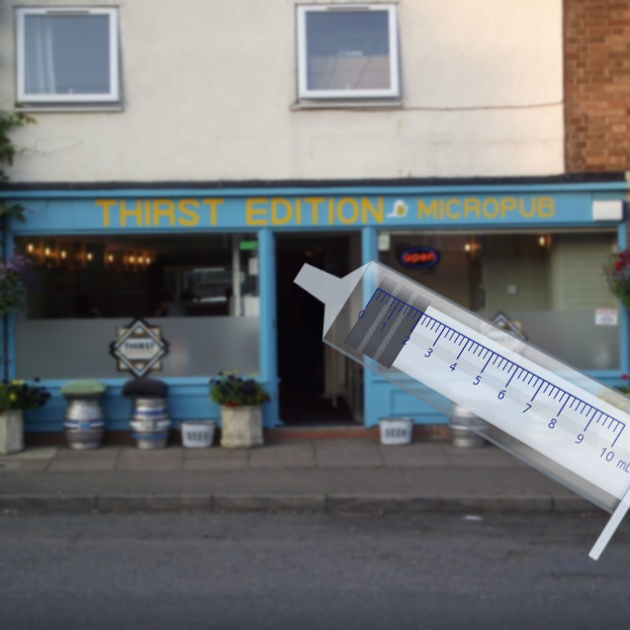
0 mL
